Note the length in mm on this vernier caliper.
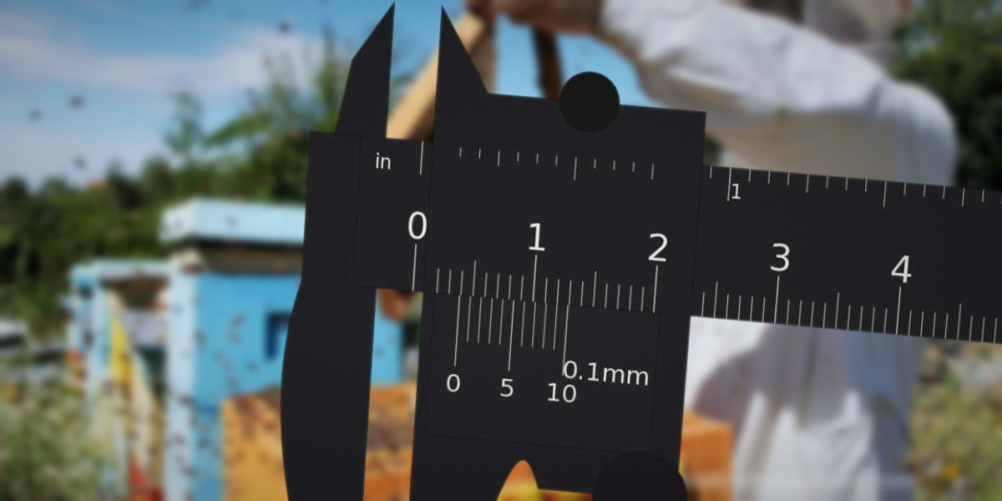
3.9 mm
